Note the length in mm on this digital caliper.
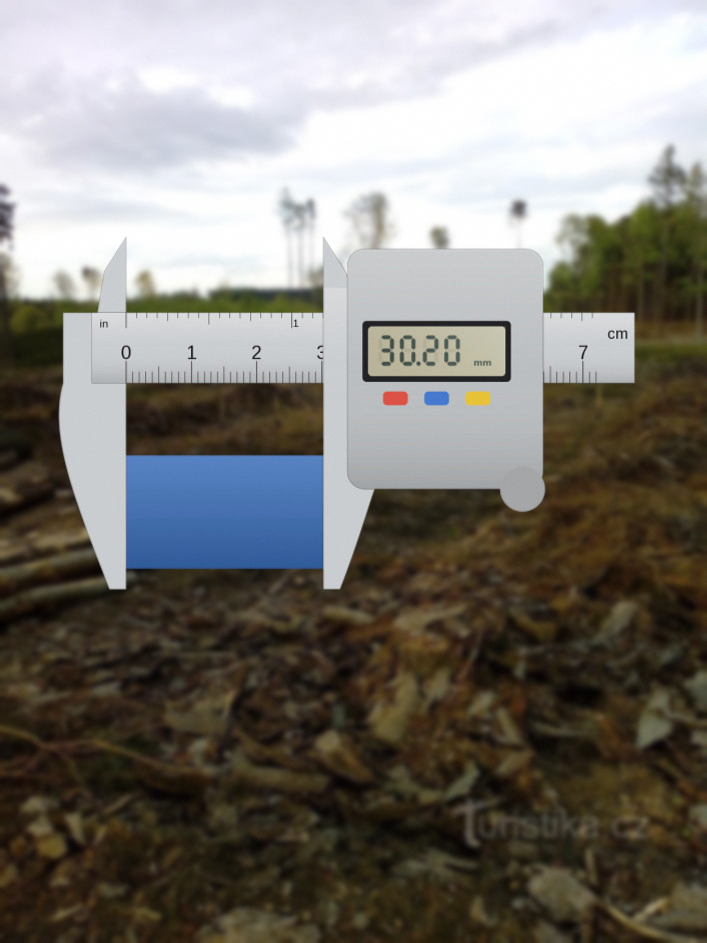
30.20 mm
